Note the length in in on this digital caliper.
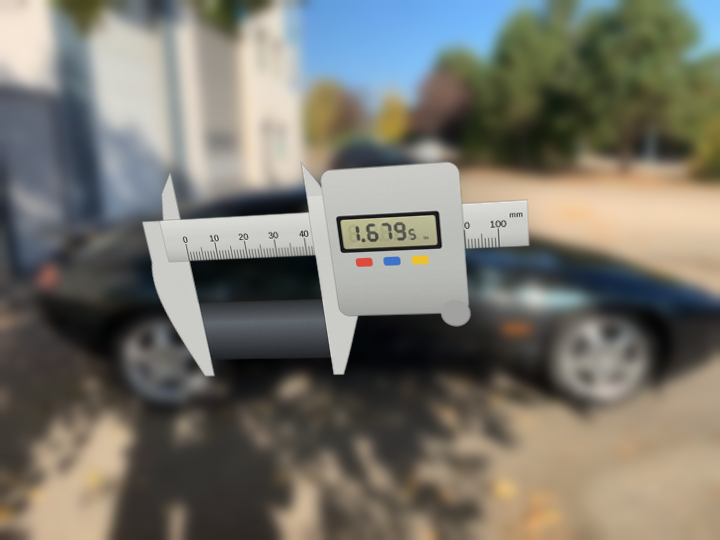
1.6795 in
